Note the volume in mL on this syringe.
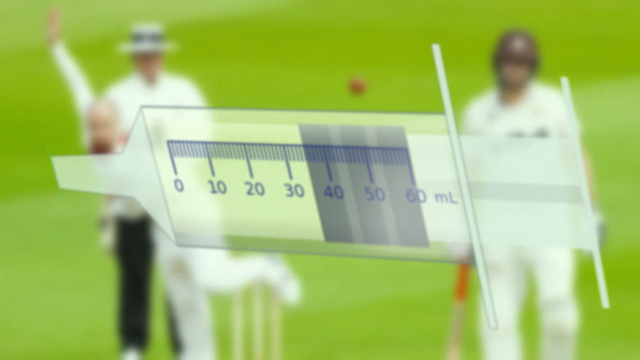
35 mL
